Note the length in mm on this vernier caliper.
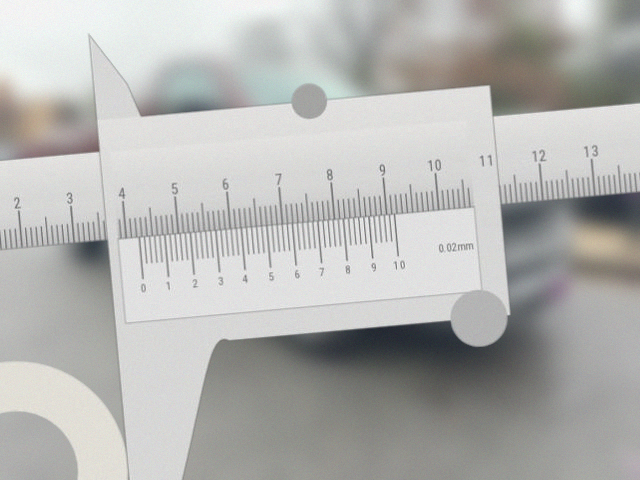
42.5 mm
